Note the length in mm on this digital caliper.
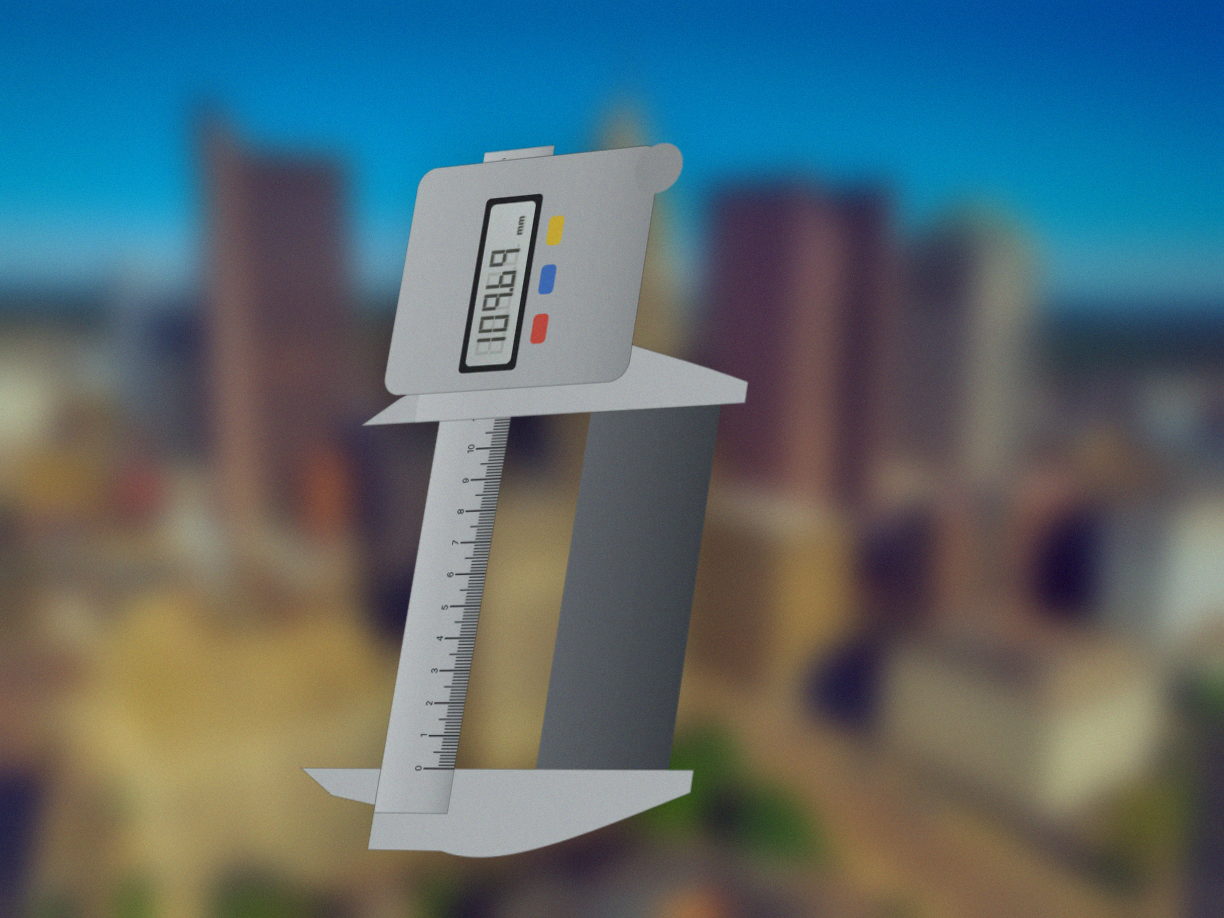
109.69 mm
